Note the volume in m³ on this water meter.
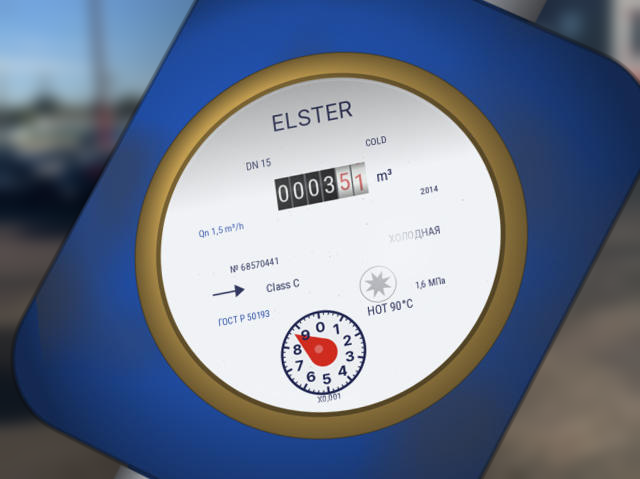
3.508 m³
